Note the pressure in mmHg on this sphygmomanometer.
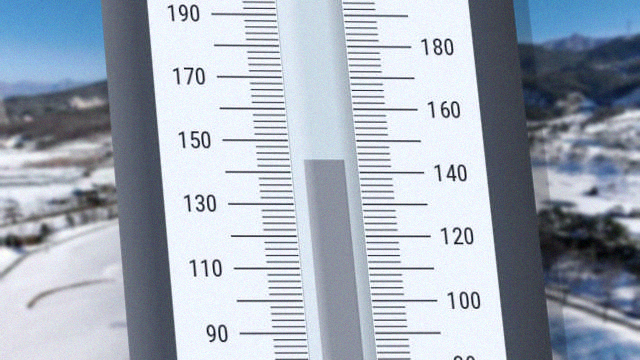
144 mmHg
